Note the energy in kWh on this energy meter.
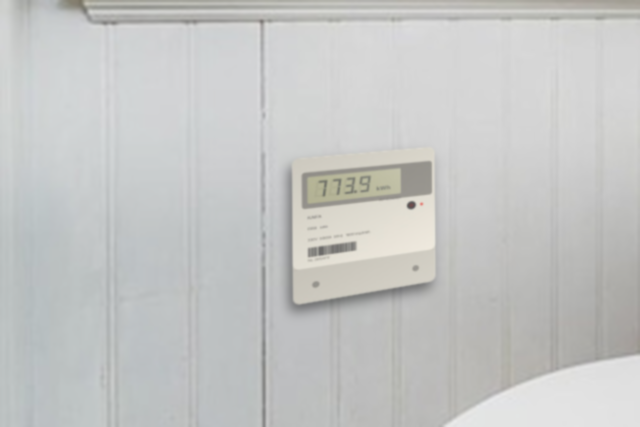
773.9 kWh
